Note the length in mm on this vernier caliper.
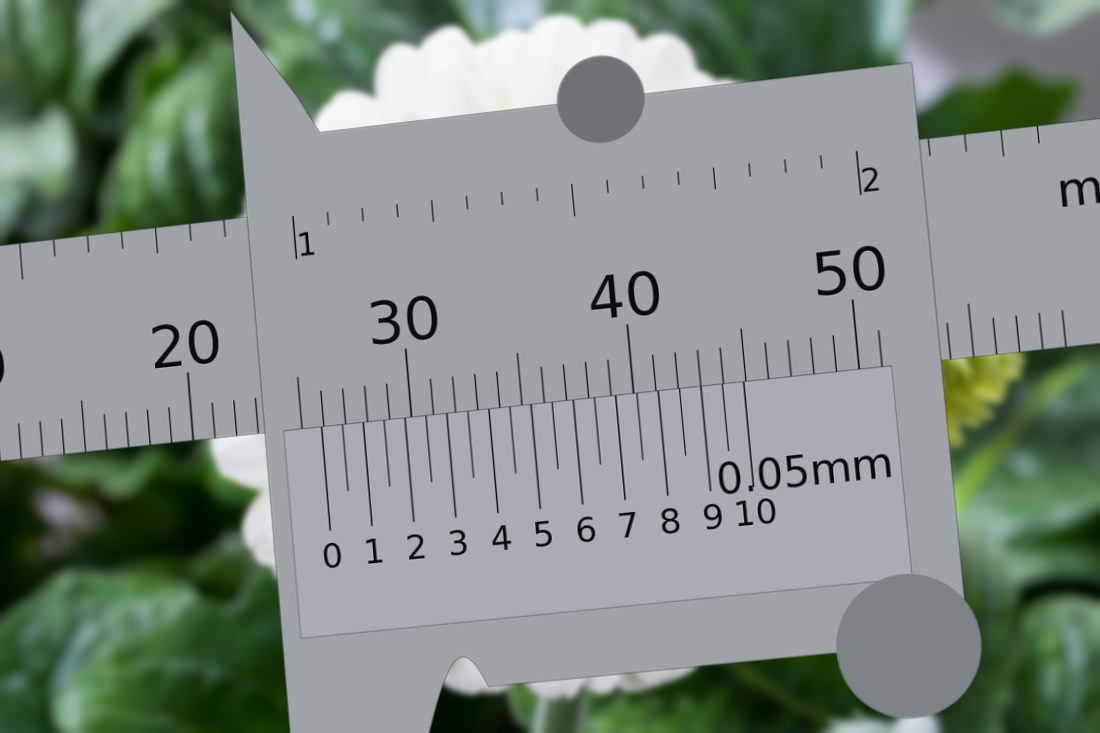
25.9 mm
